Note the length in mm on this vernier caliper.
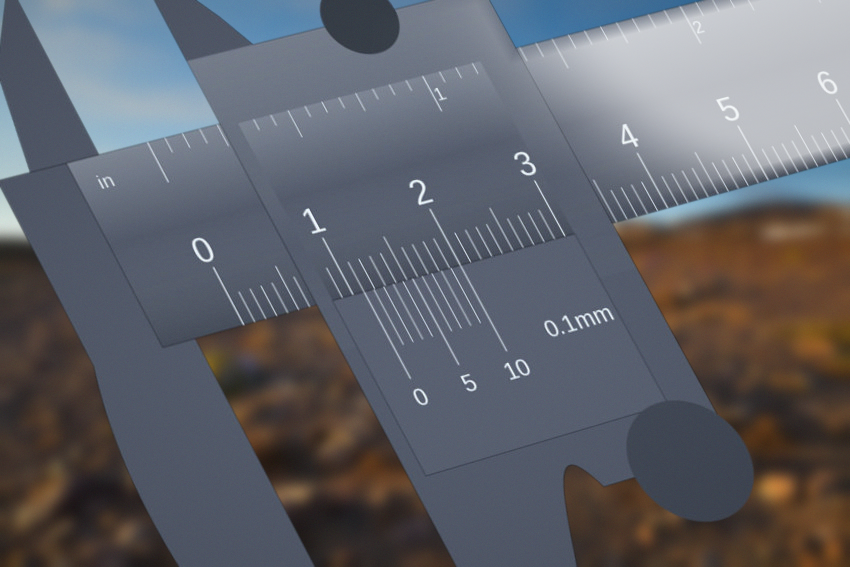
11.0 mm
